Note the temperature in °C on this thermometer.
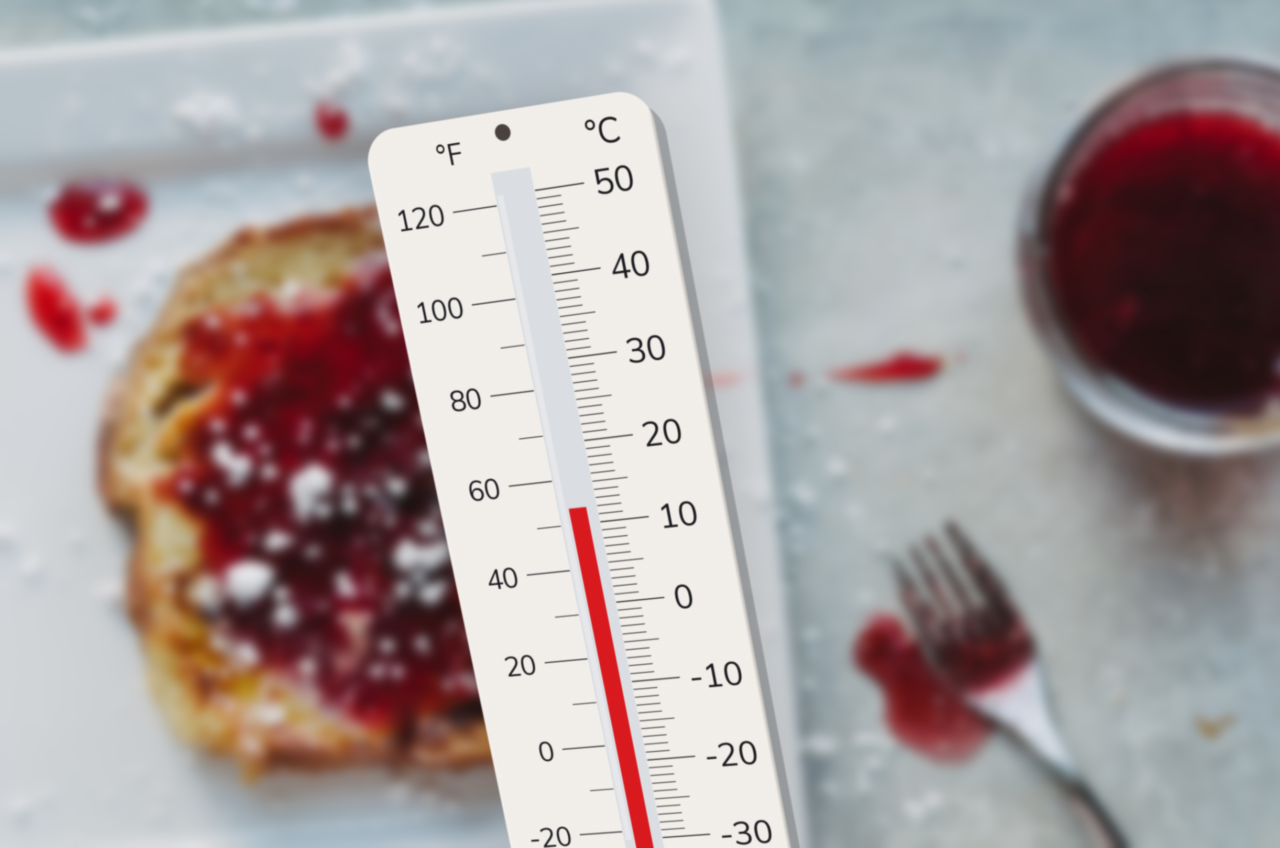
12 °C
